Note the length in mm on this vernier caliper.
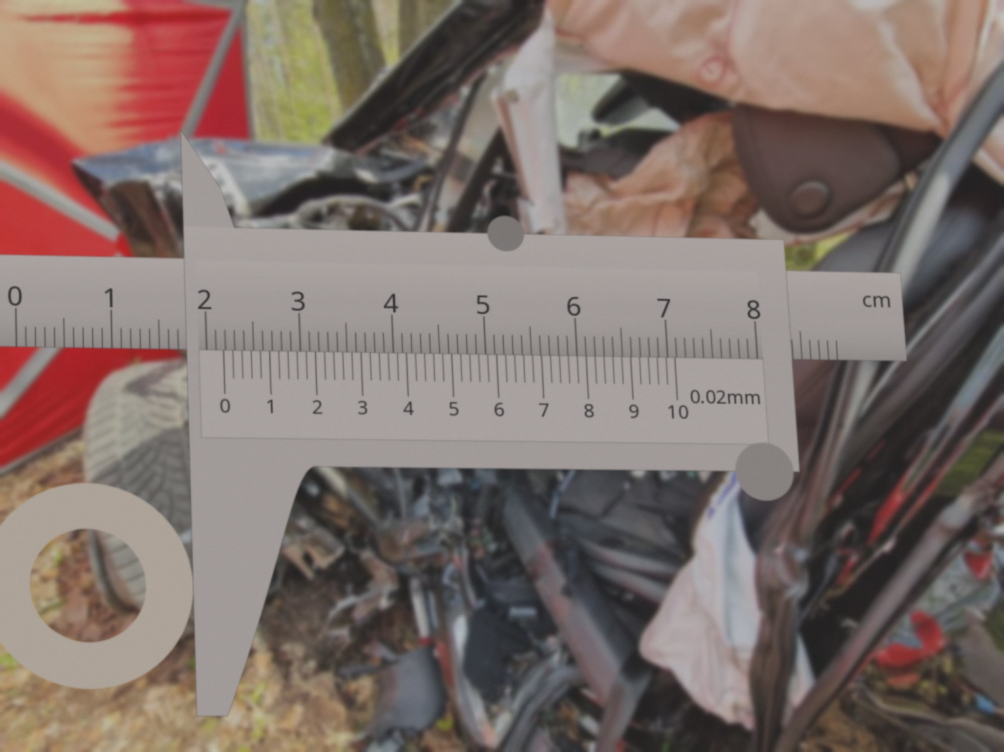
21.8 mm
